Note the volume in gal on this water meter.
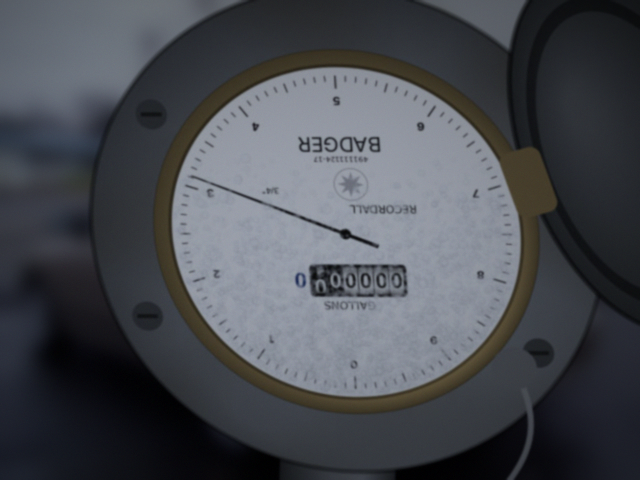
3.1 gal
